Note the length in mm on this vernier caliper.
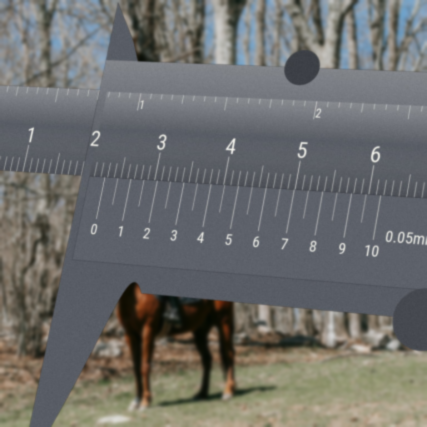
22.6 mm
